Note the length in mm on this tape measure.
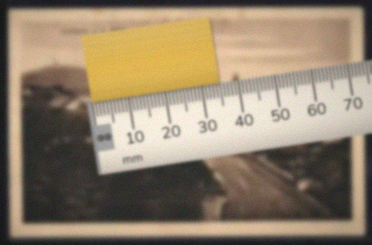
35 mm
